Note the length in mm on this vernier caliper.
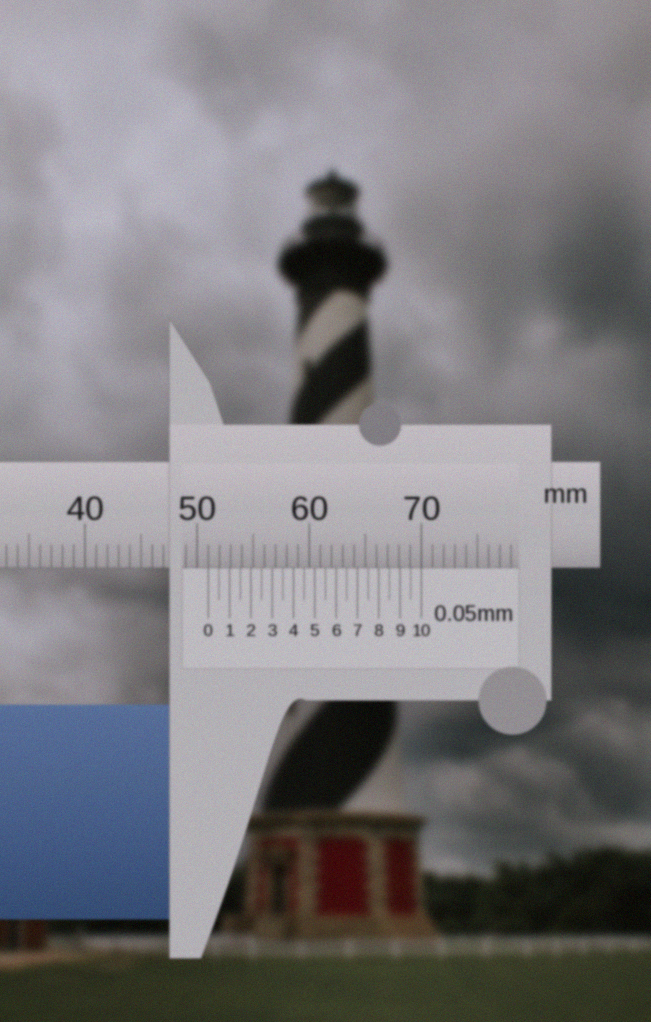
51.0 mm
